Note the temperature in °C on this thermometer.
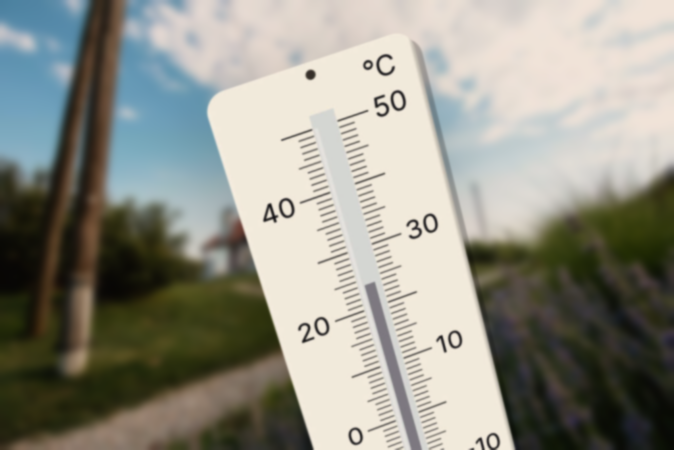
24 °C
